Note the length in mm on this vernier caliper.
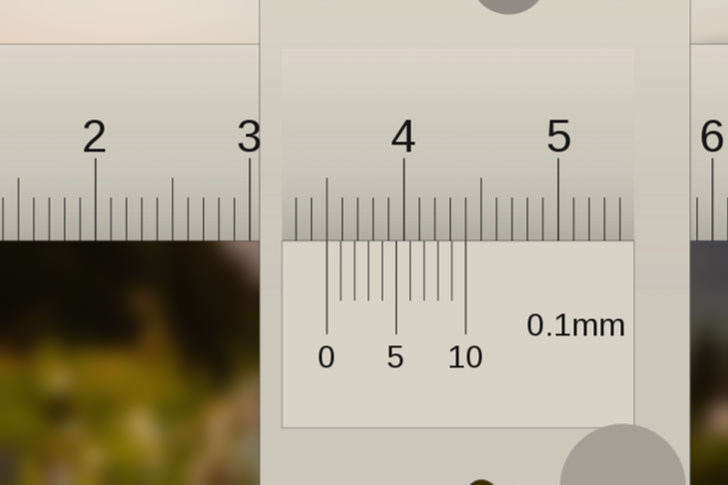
35.0 mm
